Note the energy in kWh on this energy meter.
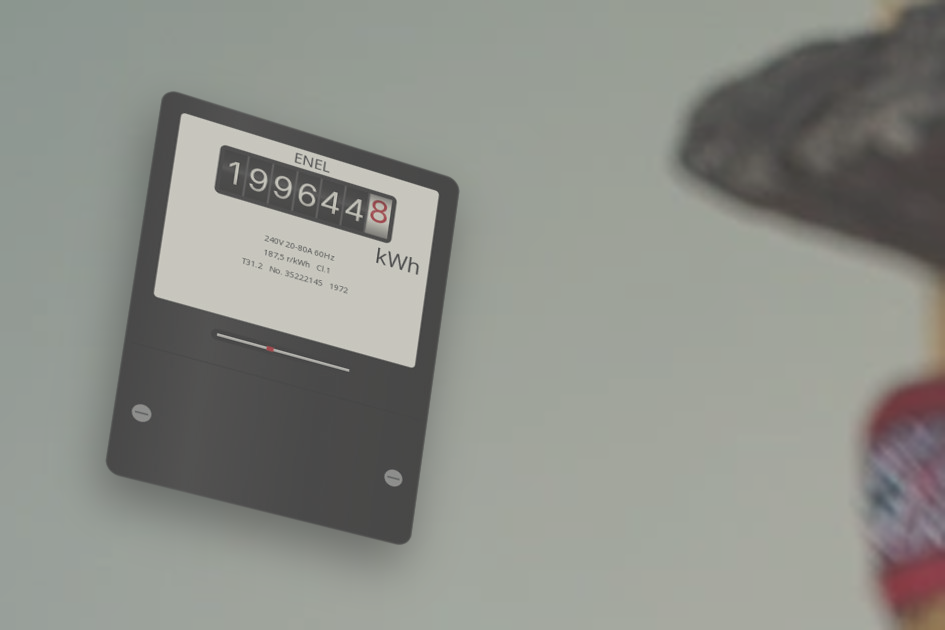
199644.8 kWh
